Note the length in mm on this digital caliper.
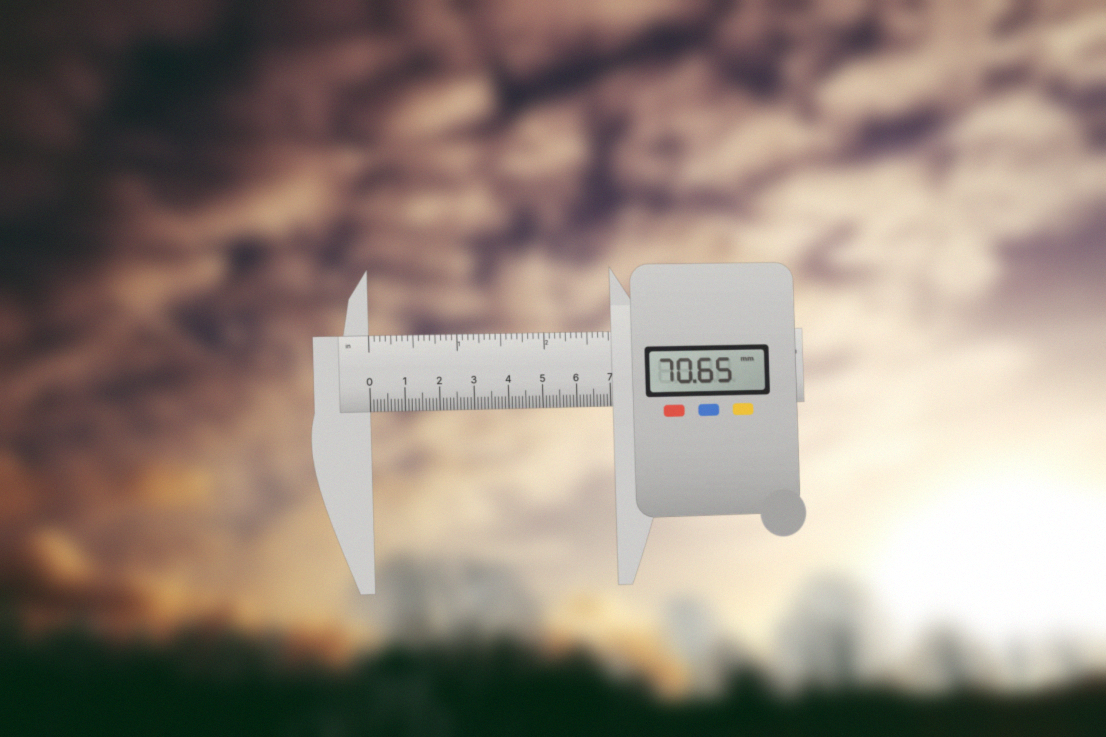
70.65 mm
